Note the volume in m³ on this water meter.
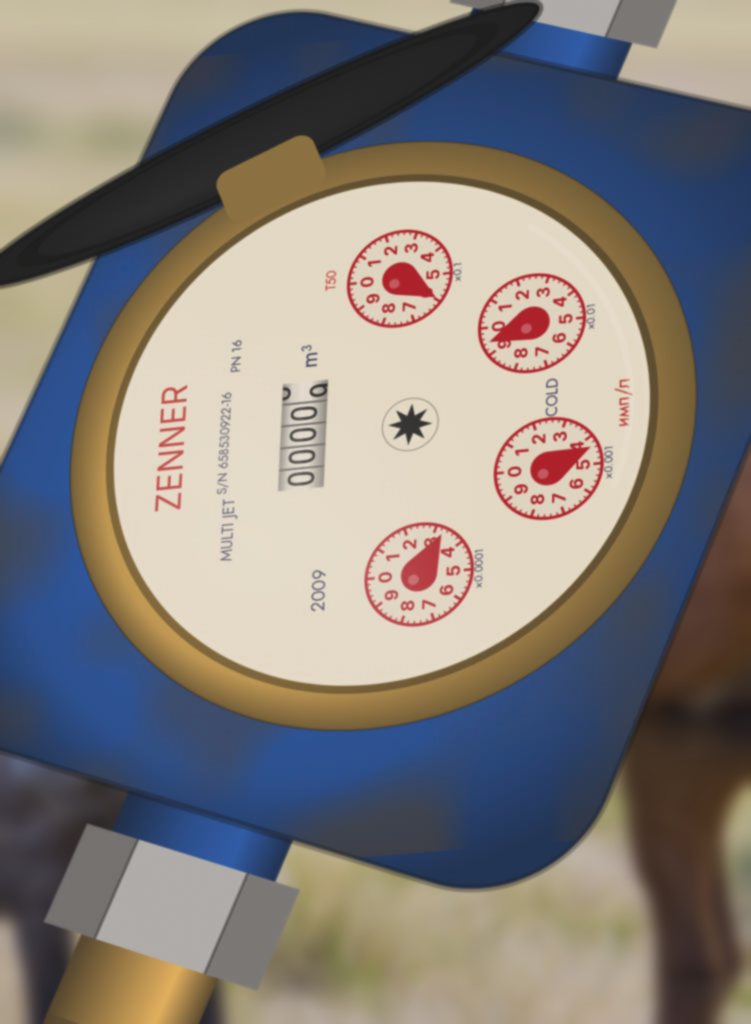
8.5943 m³
